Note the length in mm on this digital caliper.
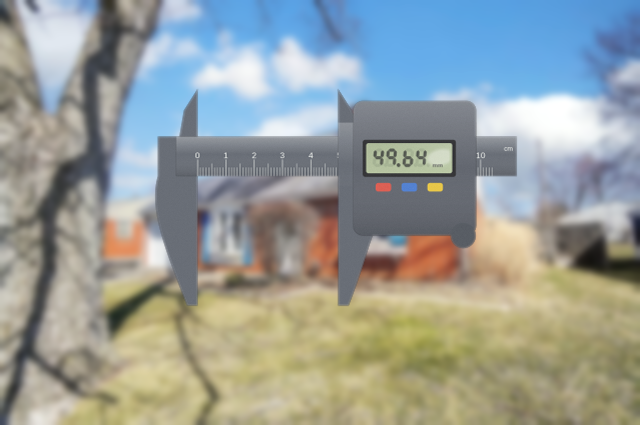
49.64 mm
